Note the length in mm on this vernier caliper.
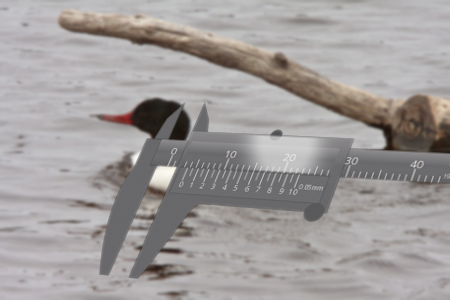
3.6 mm
